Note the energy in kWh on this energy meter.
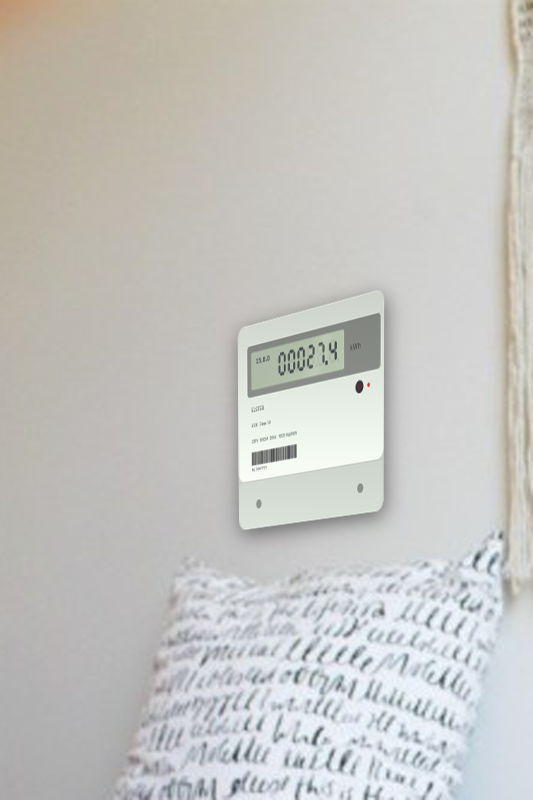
27.4 kWh
